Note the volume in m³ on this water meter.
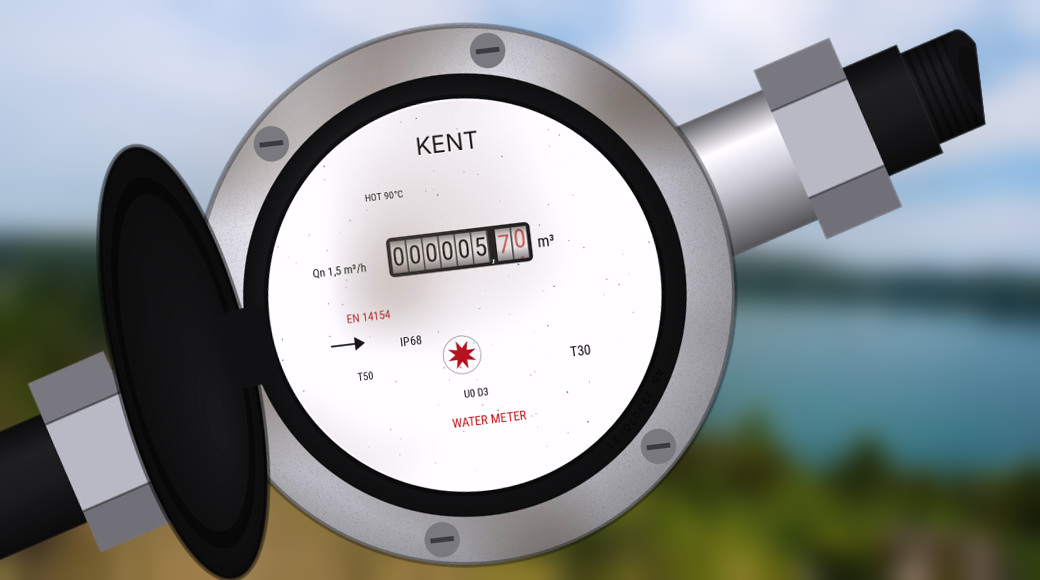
5.70 m³
